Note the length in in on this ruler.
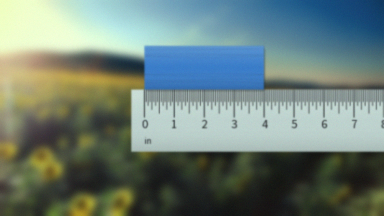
4 in
